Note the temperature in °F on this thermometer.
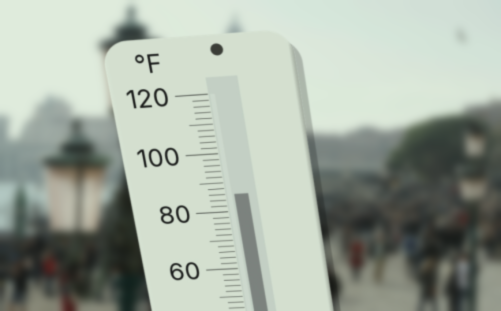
86 °F
